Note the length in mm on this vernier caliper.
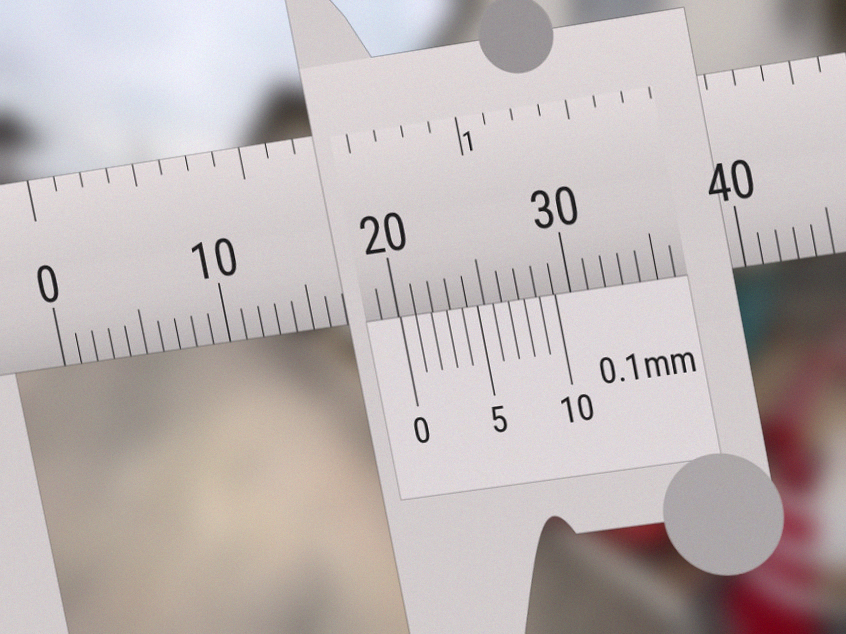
20.1 mm
